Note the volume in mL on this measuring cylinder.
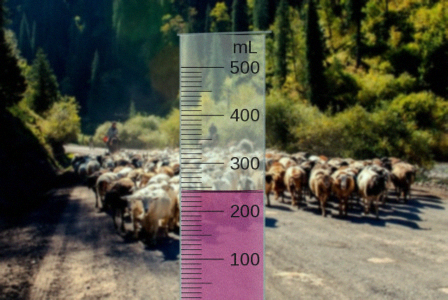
240 mL
